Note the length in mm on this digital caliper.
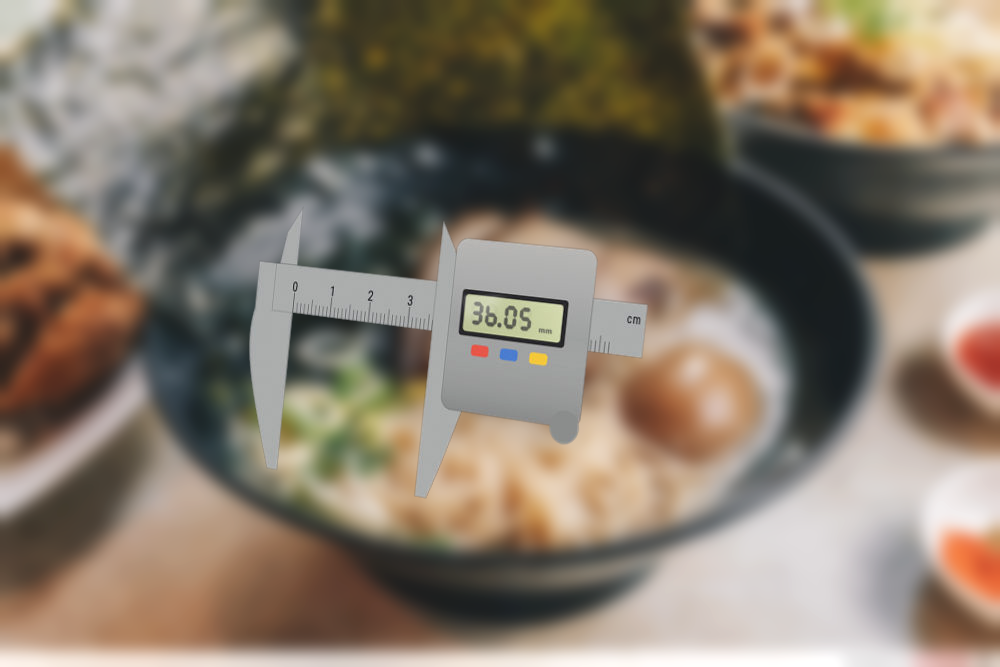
36.05 mm
